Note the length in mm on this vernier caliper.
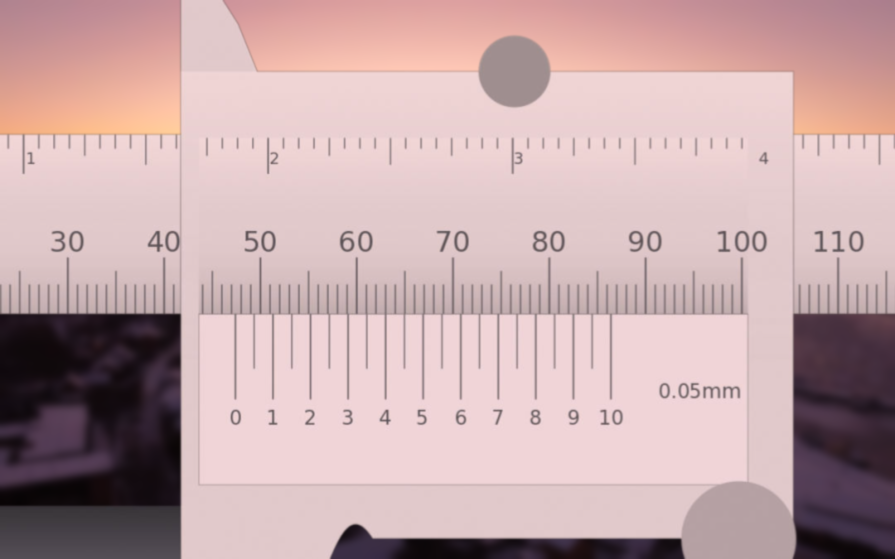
47.4 mm
